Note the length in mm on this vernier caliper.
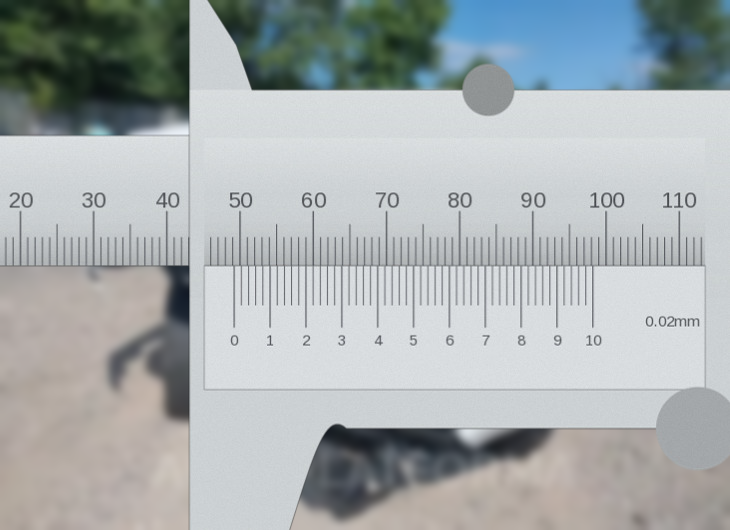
49.2 mm
